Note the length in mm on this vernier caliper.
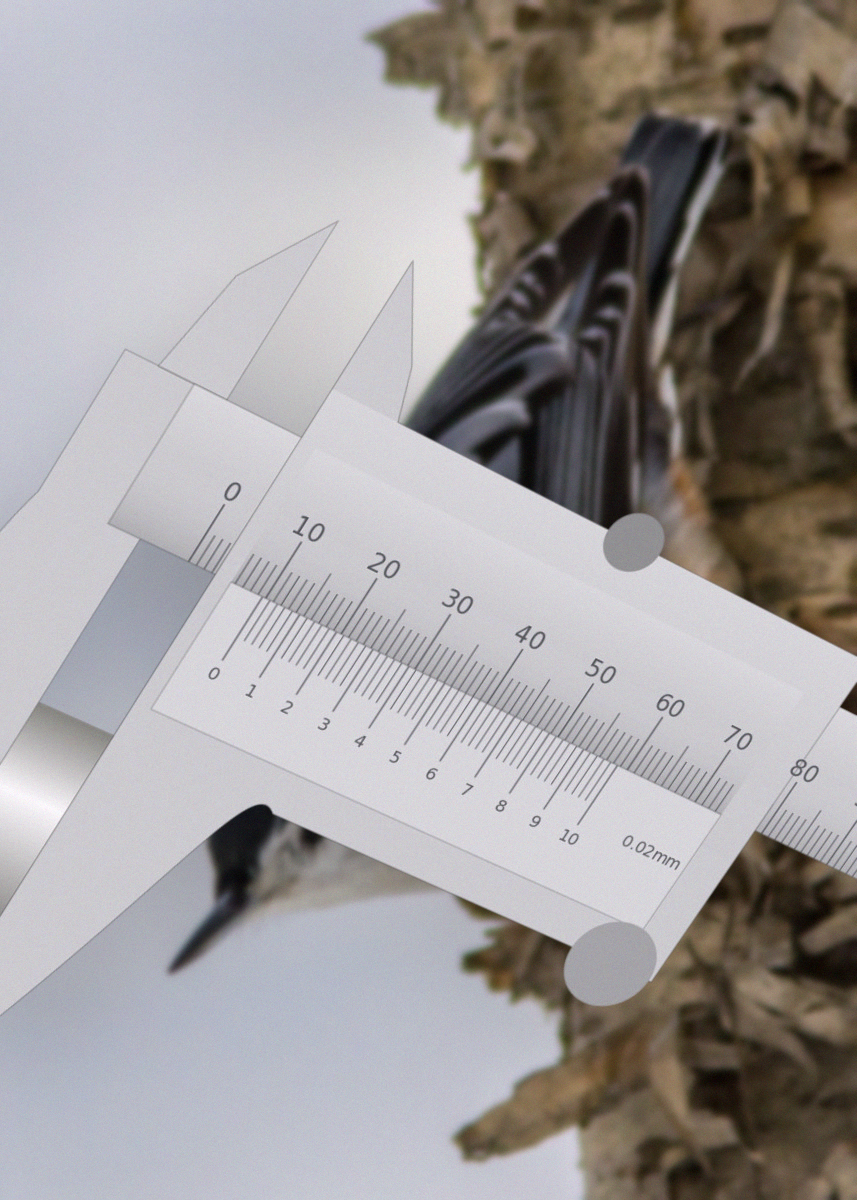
9.6 mm
